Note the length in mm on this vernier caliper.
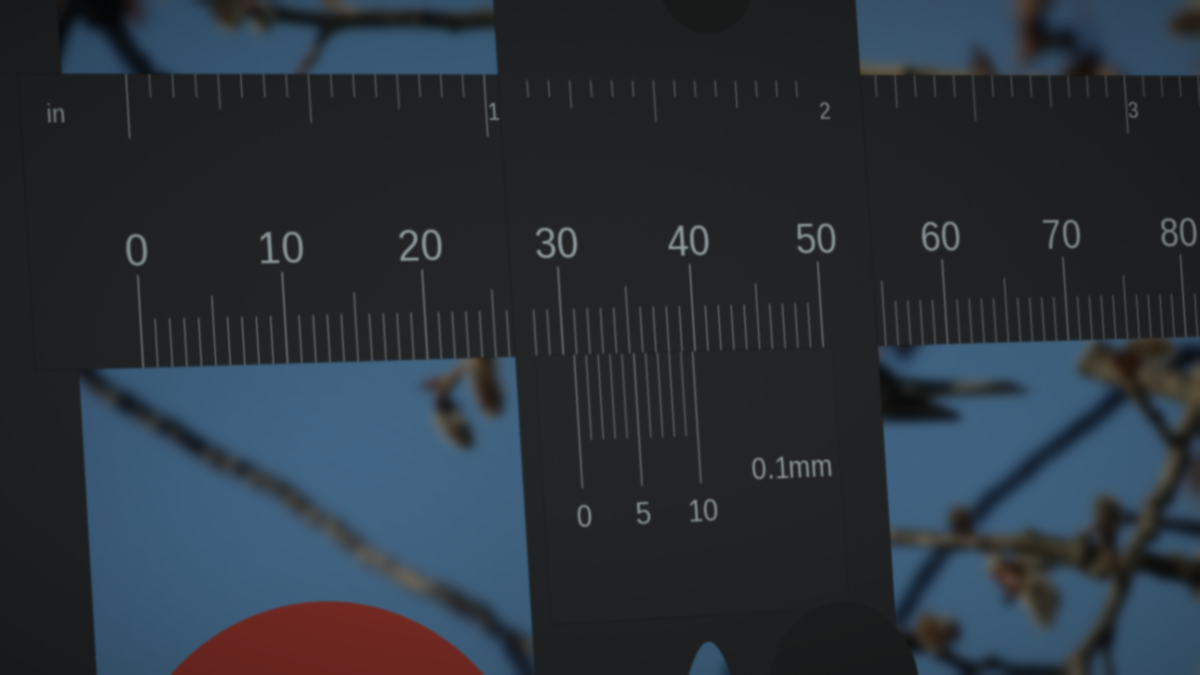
30.8 mm
